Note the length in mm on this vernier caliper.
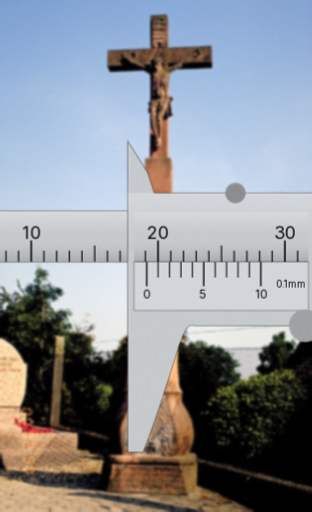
19.1 mm
